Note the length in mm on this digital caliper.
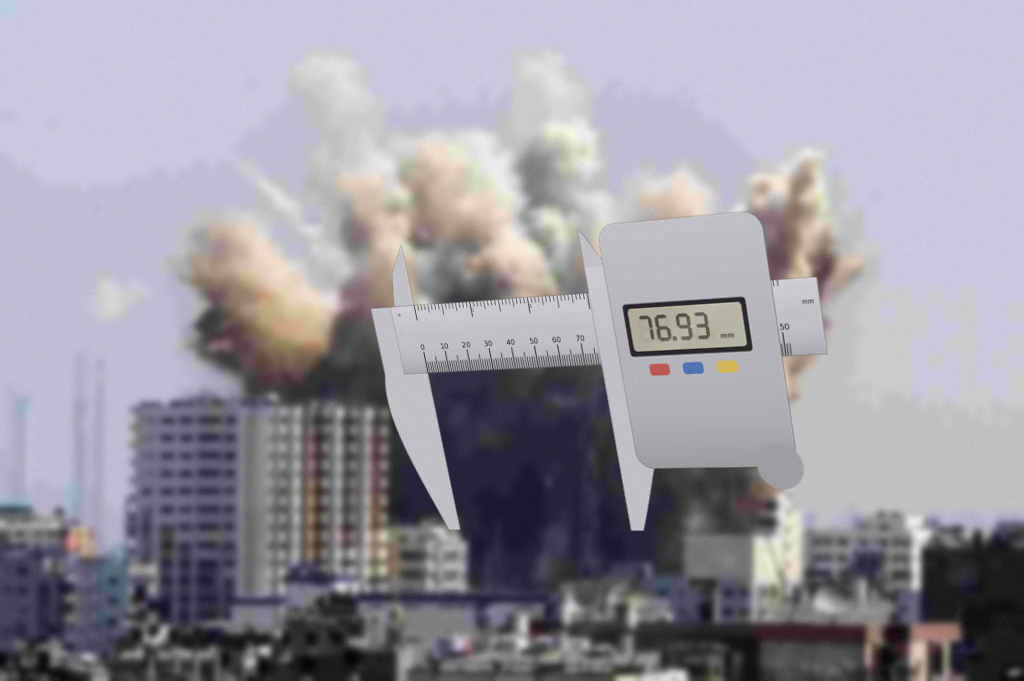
76.93 mm
